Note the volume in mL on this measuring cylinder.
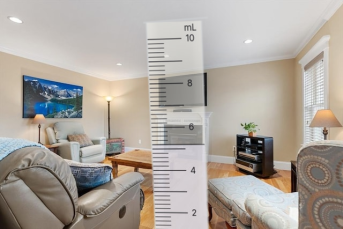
5.2 mL
